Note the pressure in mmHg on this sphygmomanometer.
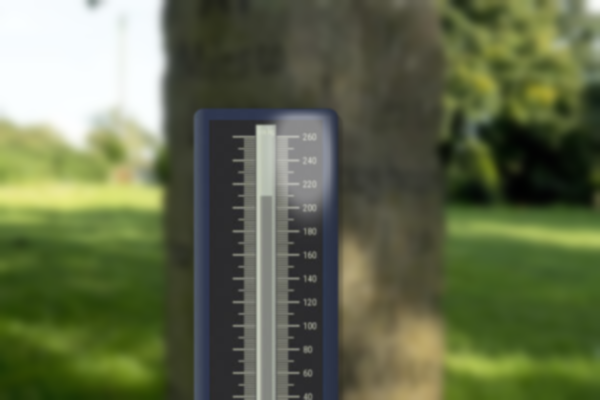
210 mmHg
